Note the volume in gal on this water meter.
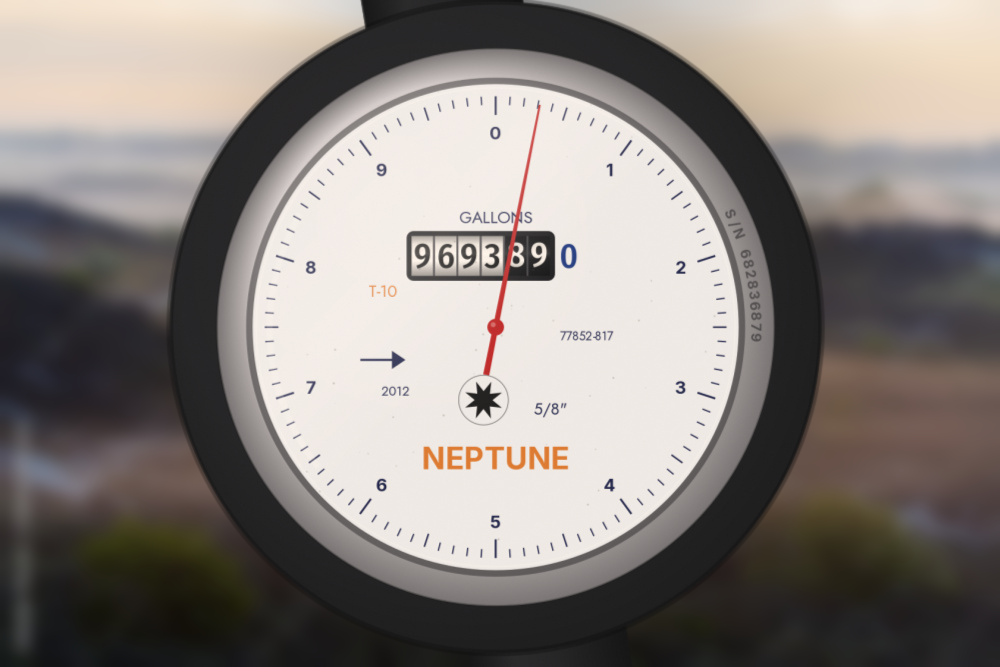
9693890.3 gal
